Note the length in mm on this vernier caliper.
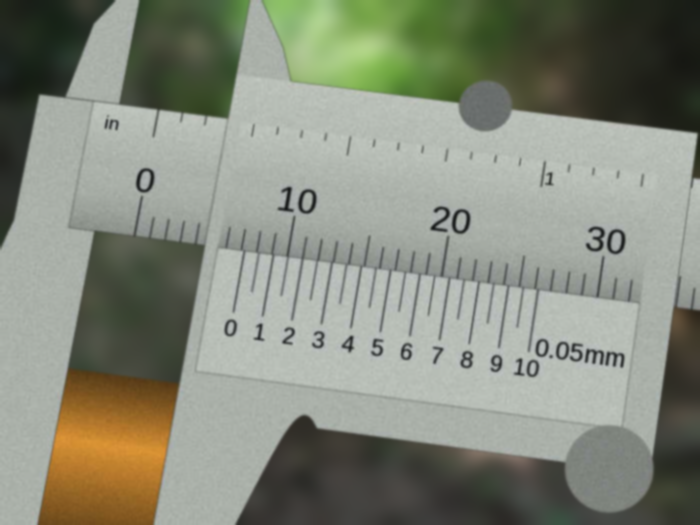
7.2 mm
